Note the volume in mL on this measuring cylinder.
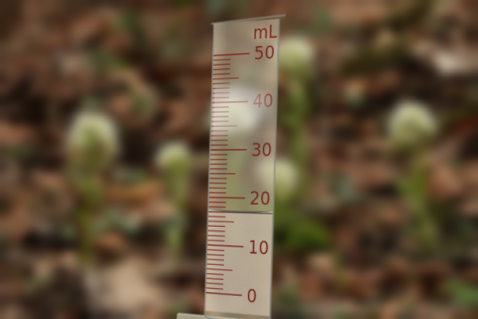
17 mL
